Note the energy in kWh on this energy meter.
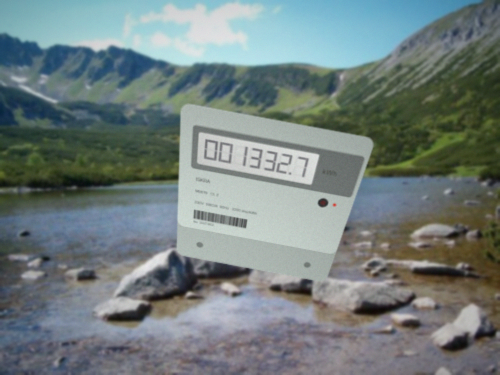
1332.7 kWh
